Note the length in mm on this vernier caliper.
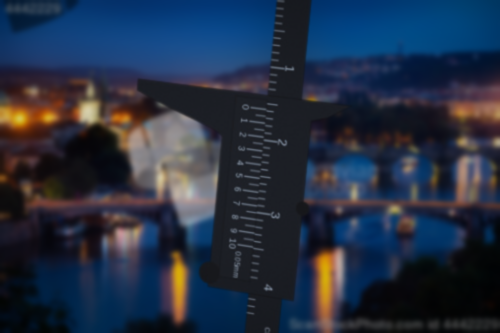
15.8 mm
